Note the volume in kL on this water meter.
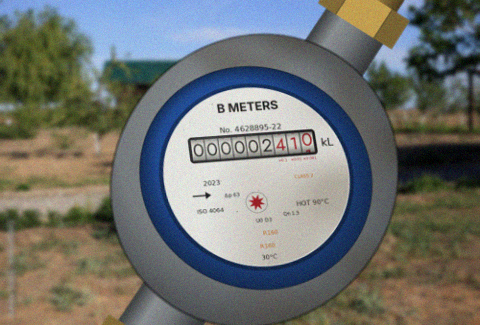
2.410 kL
